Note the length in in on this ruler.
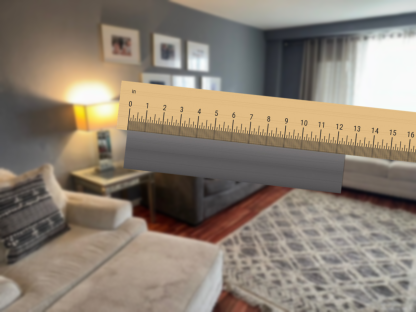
12.5 in
